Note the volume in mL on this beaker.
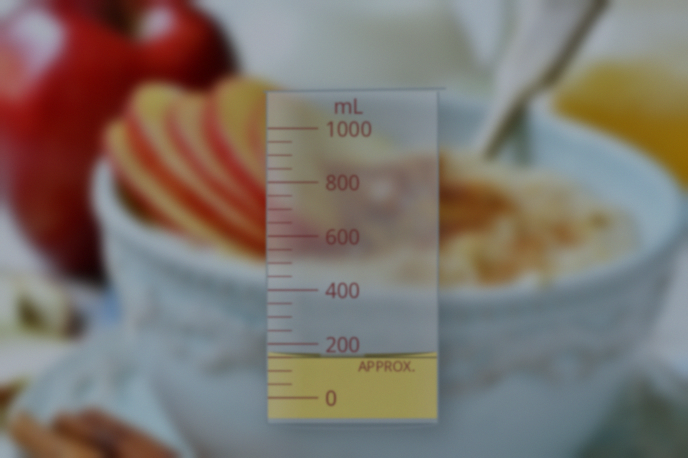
150 mL
